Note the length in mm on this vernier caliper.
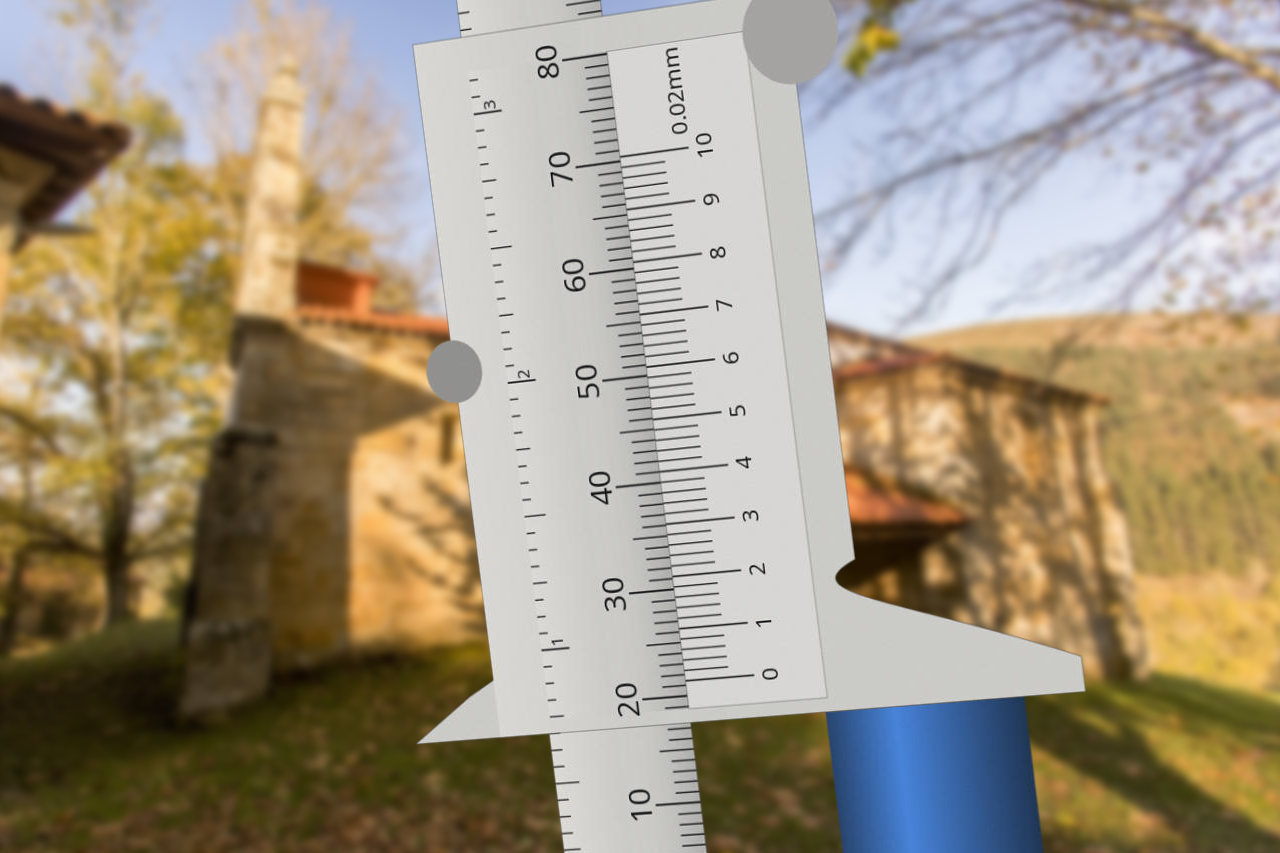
21.4 mm
